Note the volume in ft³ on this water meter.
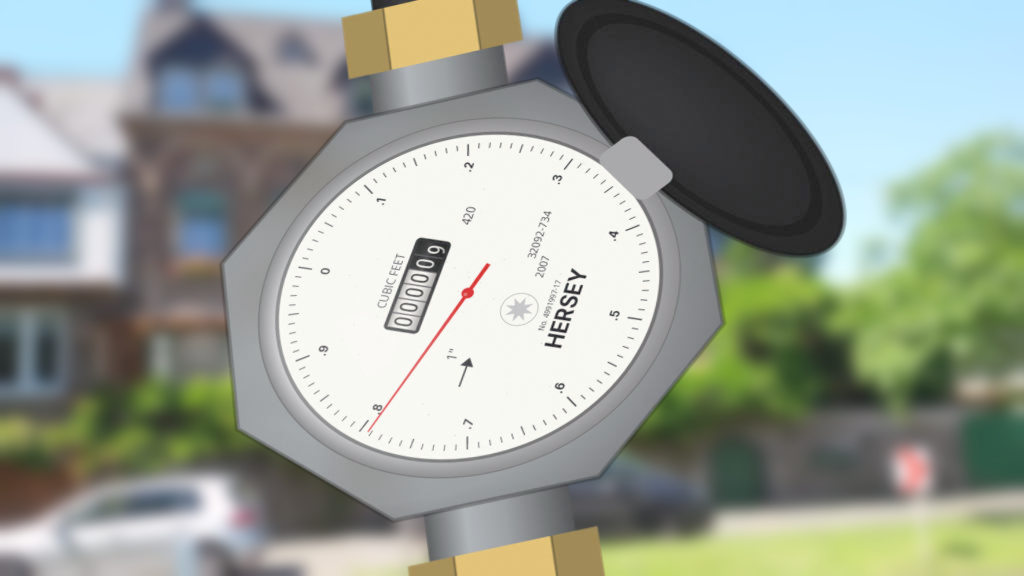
8.79 ft³
